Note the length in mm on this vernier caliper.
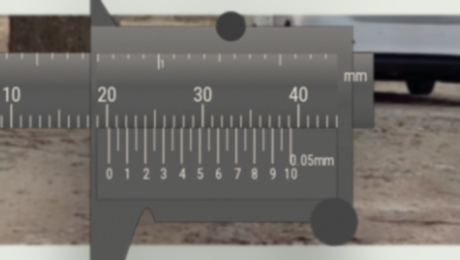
20.2 mm
